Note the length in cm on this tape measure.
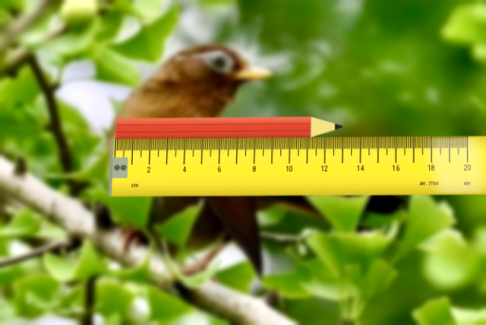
13 cm
